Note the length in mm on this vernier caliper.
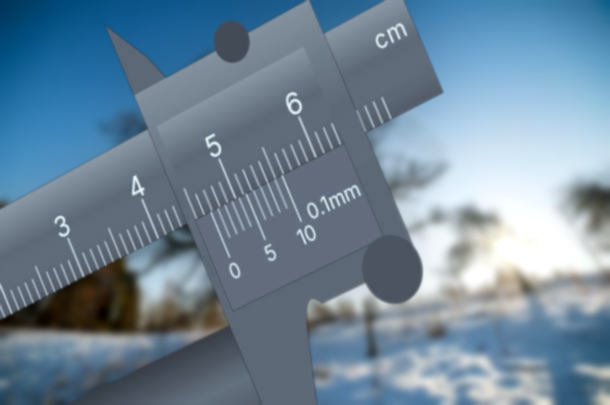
46.8 mm
